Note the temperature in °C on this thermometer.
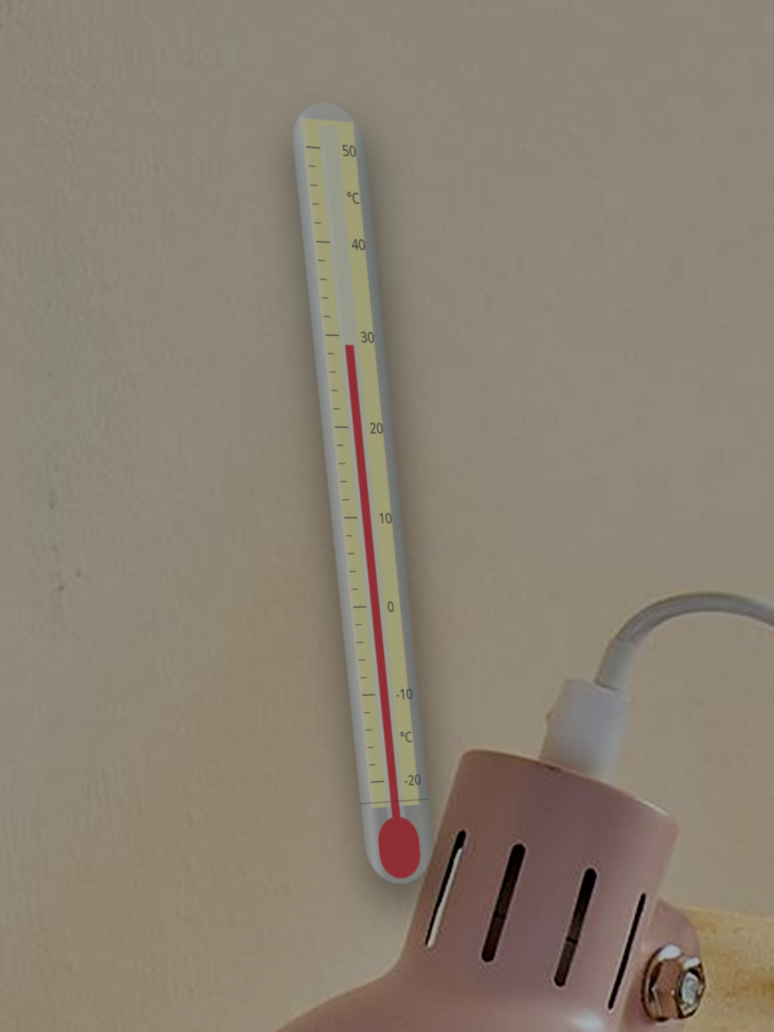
29 °C
